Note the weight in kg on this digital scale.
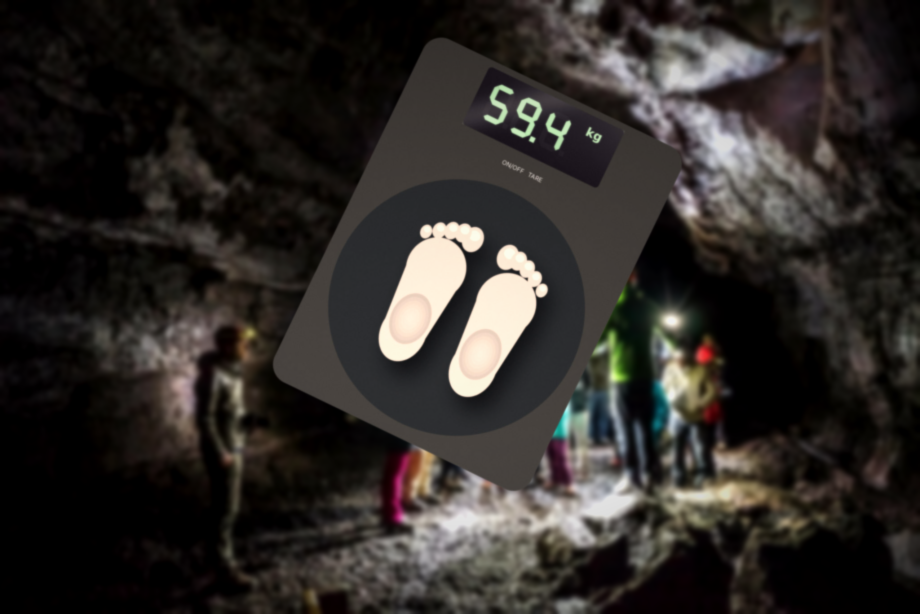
59.4 kg
